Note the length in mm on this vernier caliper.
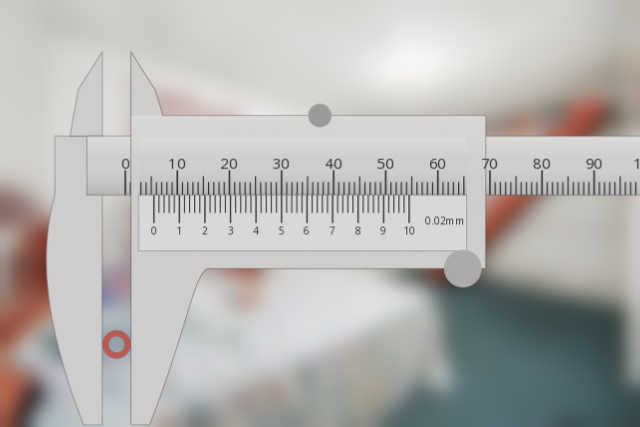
5.5 mm
